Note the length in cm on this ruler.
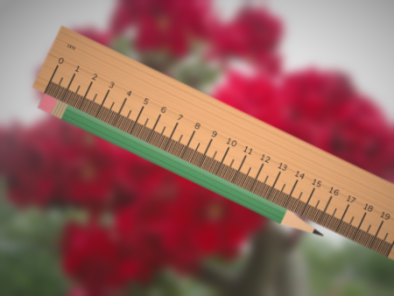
16.5 cm
